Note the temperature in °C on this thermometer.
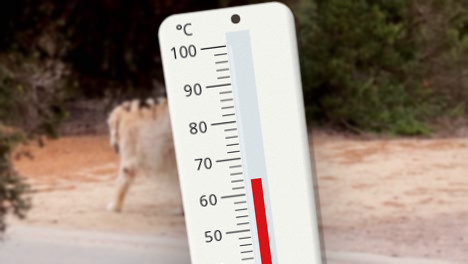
64 °C
